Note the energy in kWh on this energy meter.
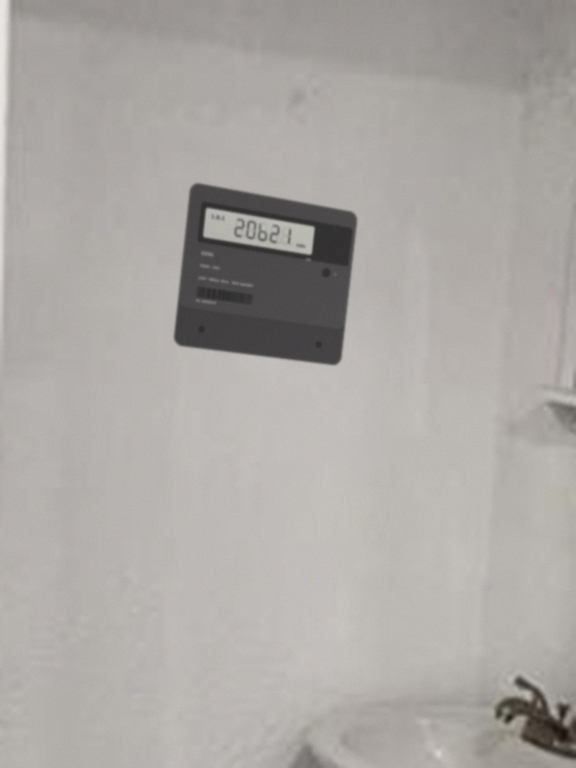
20621 kWh
